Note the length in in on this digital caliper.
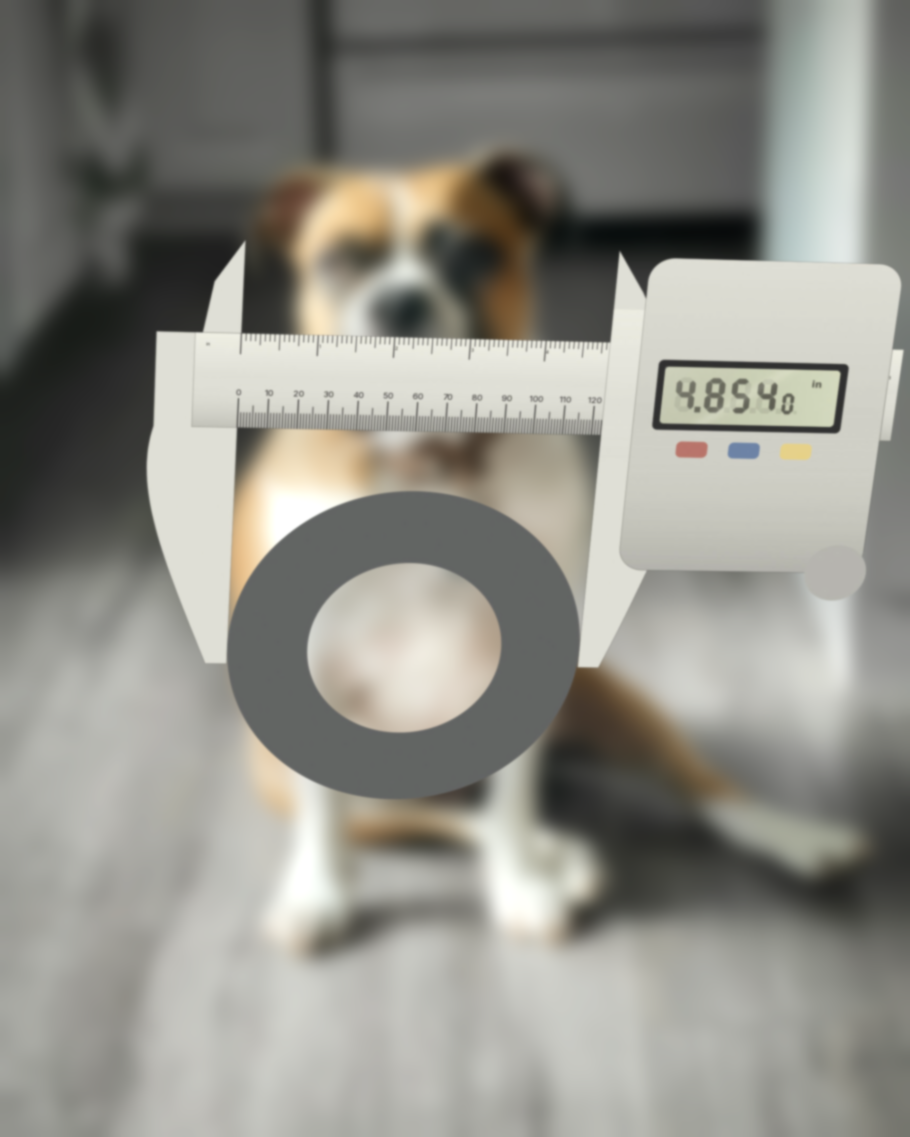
4.8540 in
